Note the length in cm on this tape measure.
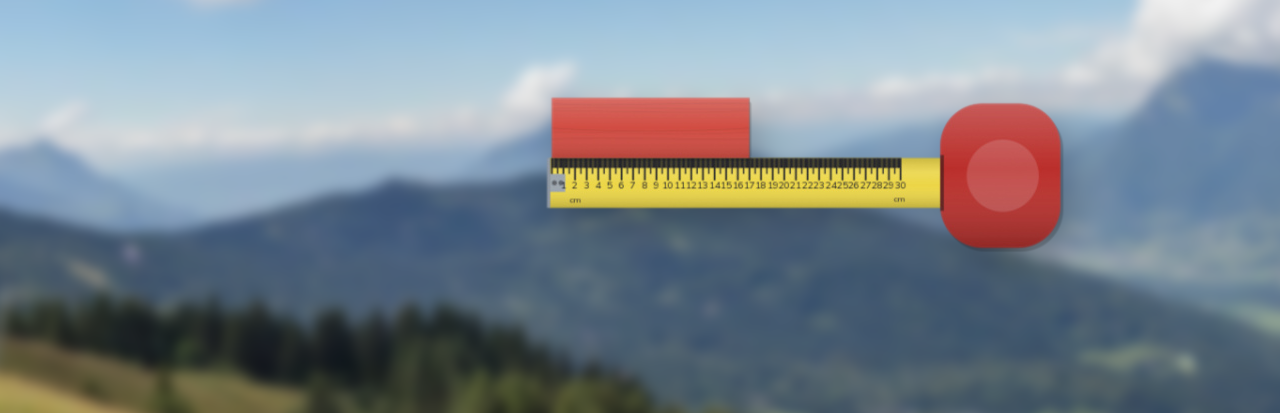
17 cm
